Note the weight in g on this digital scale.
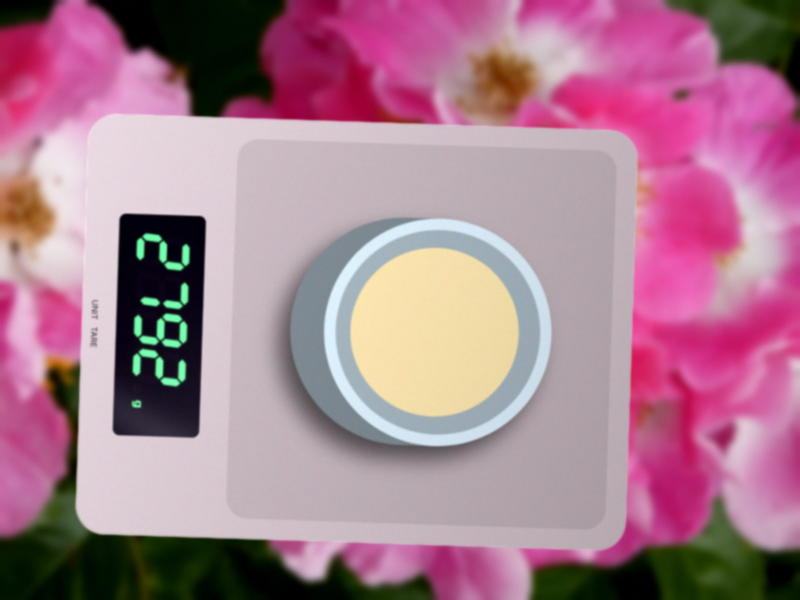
2792 g
